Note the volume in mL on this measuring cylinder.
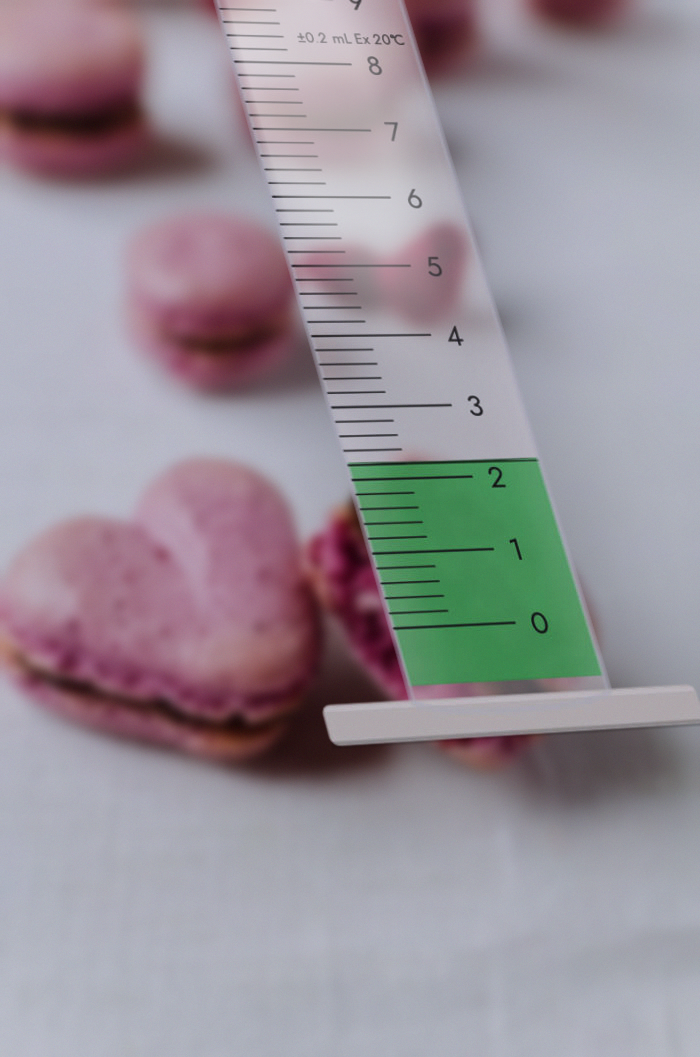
2.2 mL
